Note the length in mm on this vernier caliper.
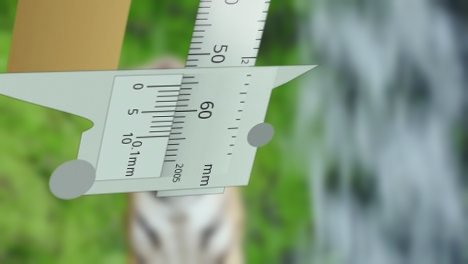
55.4 mm
